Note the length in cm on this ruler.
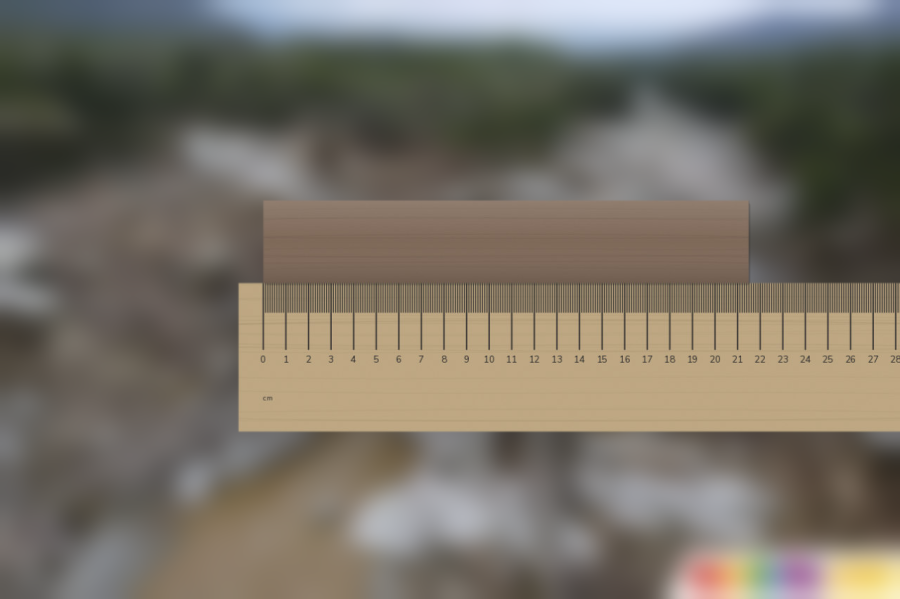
21.5 cm
